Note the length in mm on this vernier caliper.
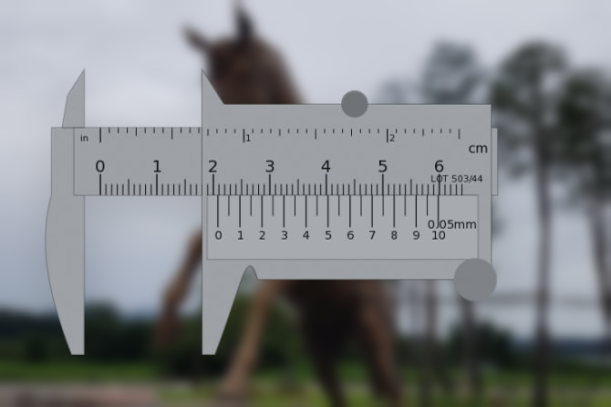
20.8 mm
